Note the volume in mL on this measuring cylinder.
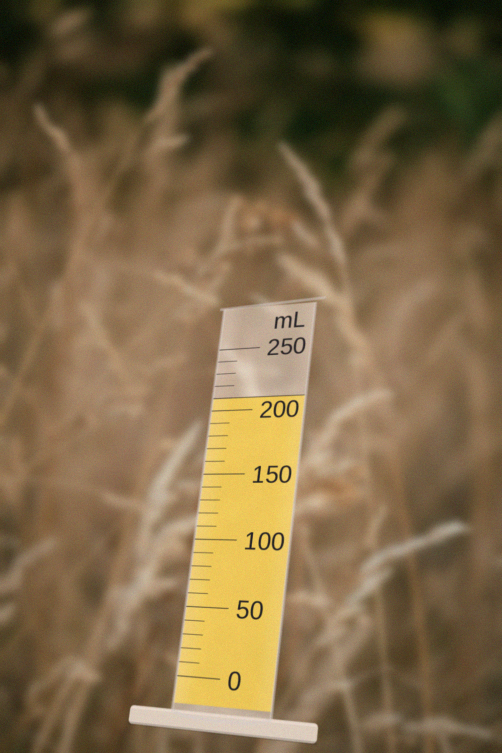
210 mL
